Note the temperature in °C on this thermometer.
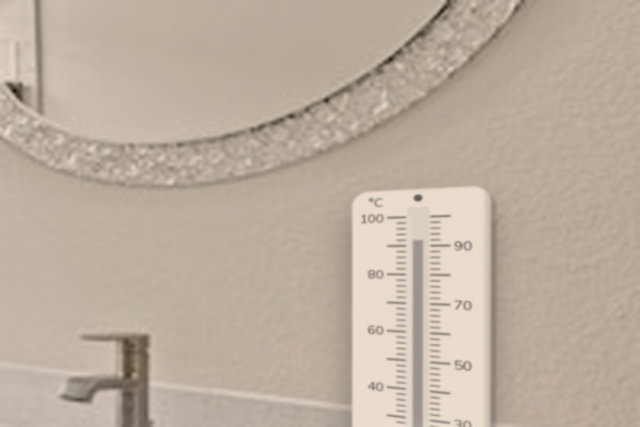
92 °C
